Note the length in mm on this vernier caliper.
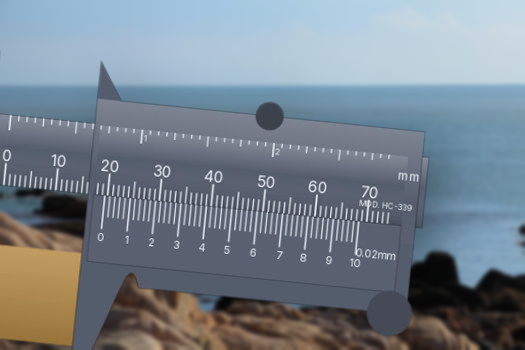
19.5 mm
